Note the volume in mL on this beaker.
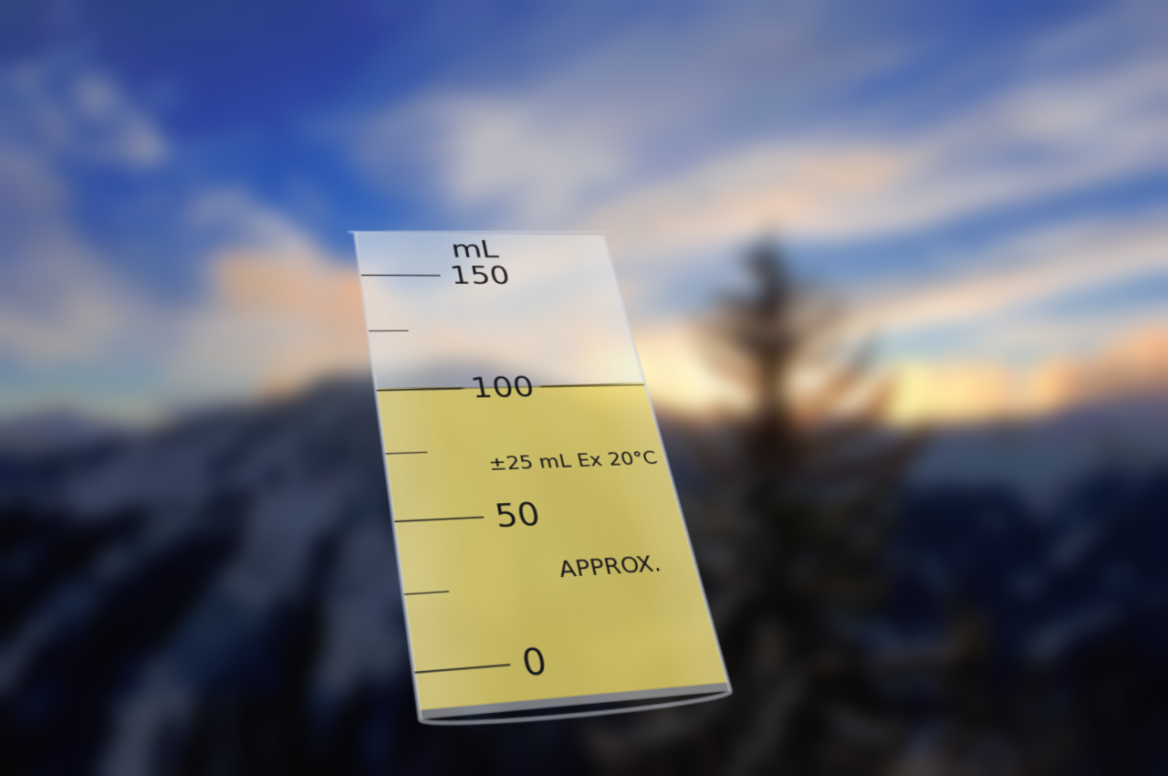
100 mL
